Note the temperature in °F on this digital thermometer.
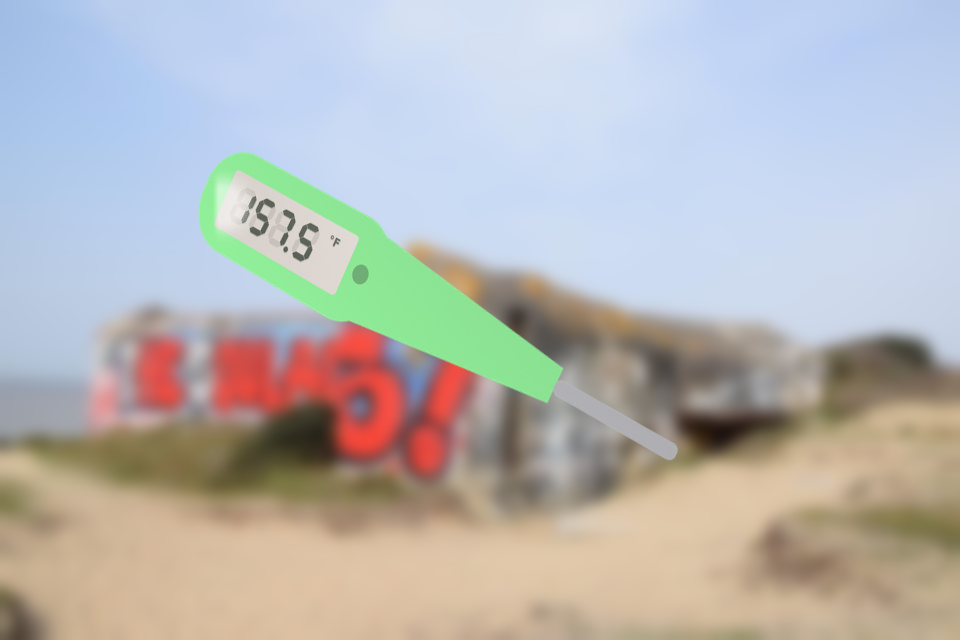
157.5 °F
